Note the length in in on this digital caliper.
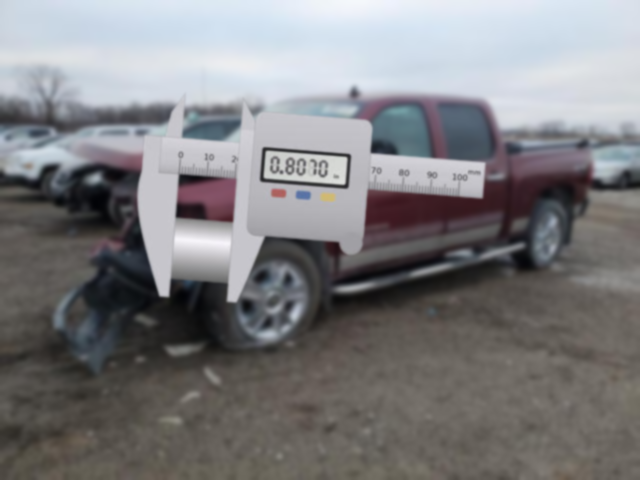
0.8070 in
